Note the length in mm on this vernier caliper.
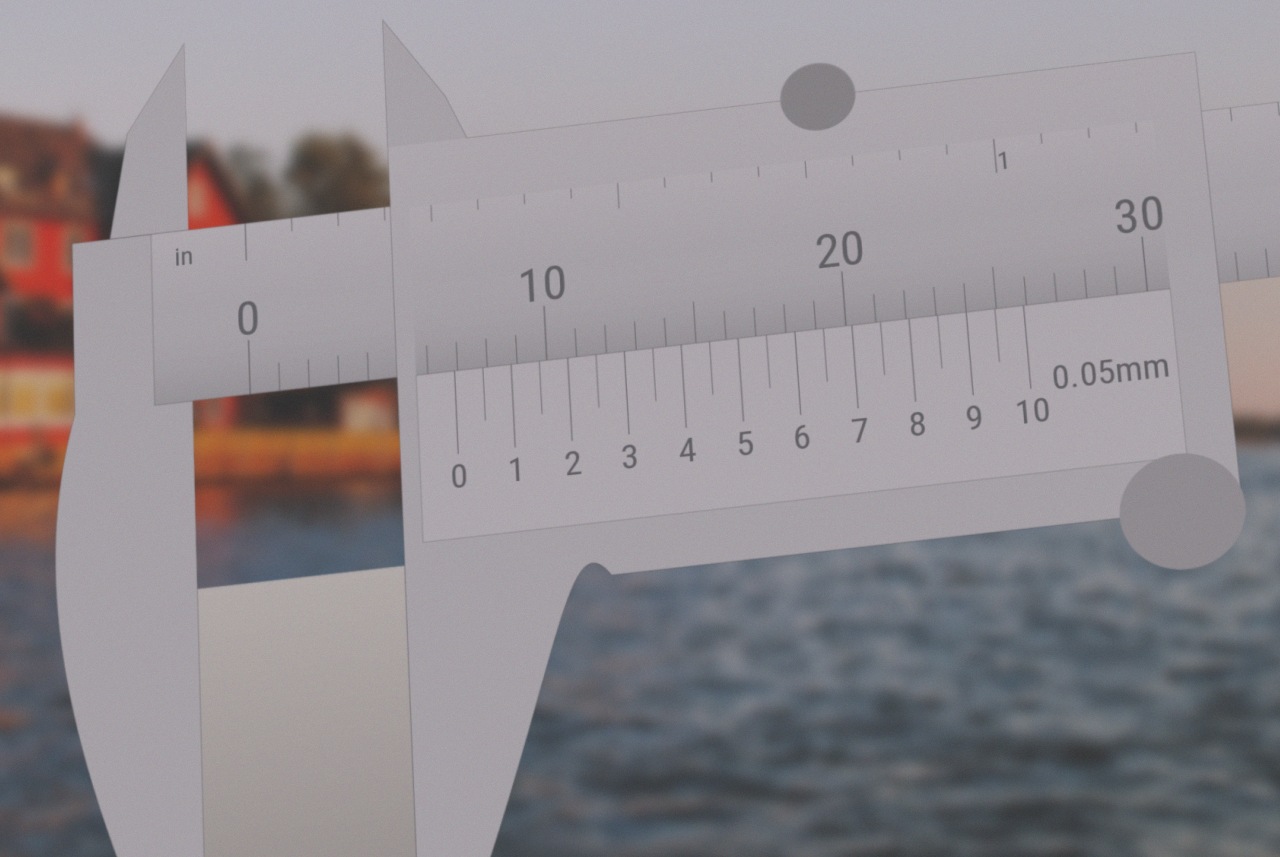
6.90 mm
